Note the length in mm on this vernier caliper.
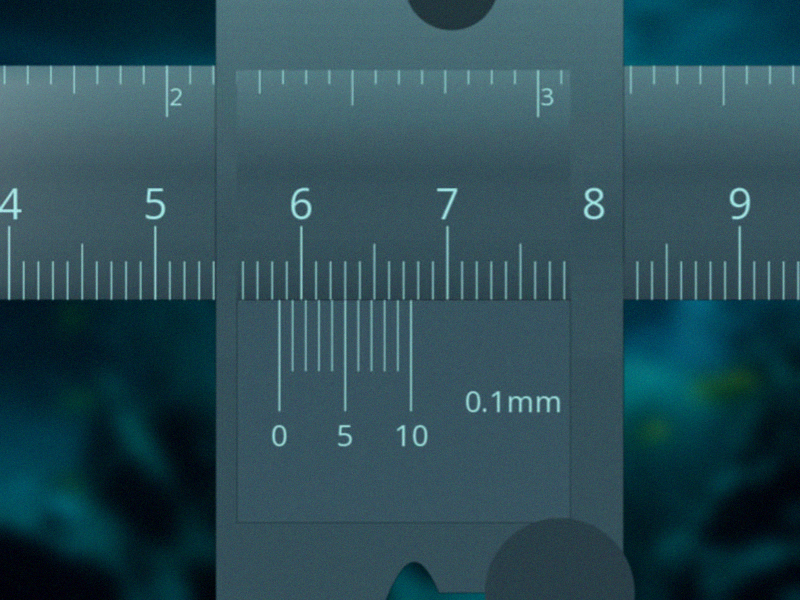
58.5 mm
